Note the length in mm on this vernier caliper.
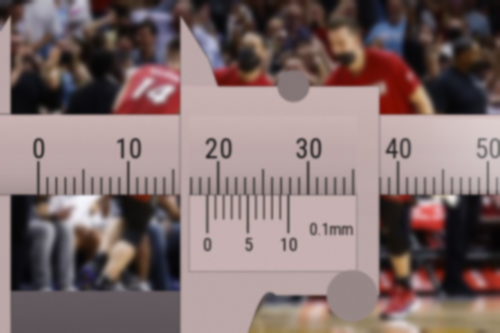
18.8 mm
